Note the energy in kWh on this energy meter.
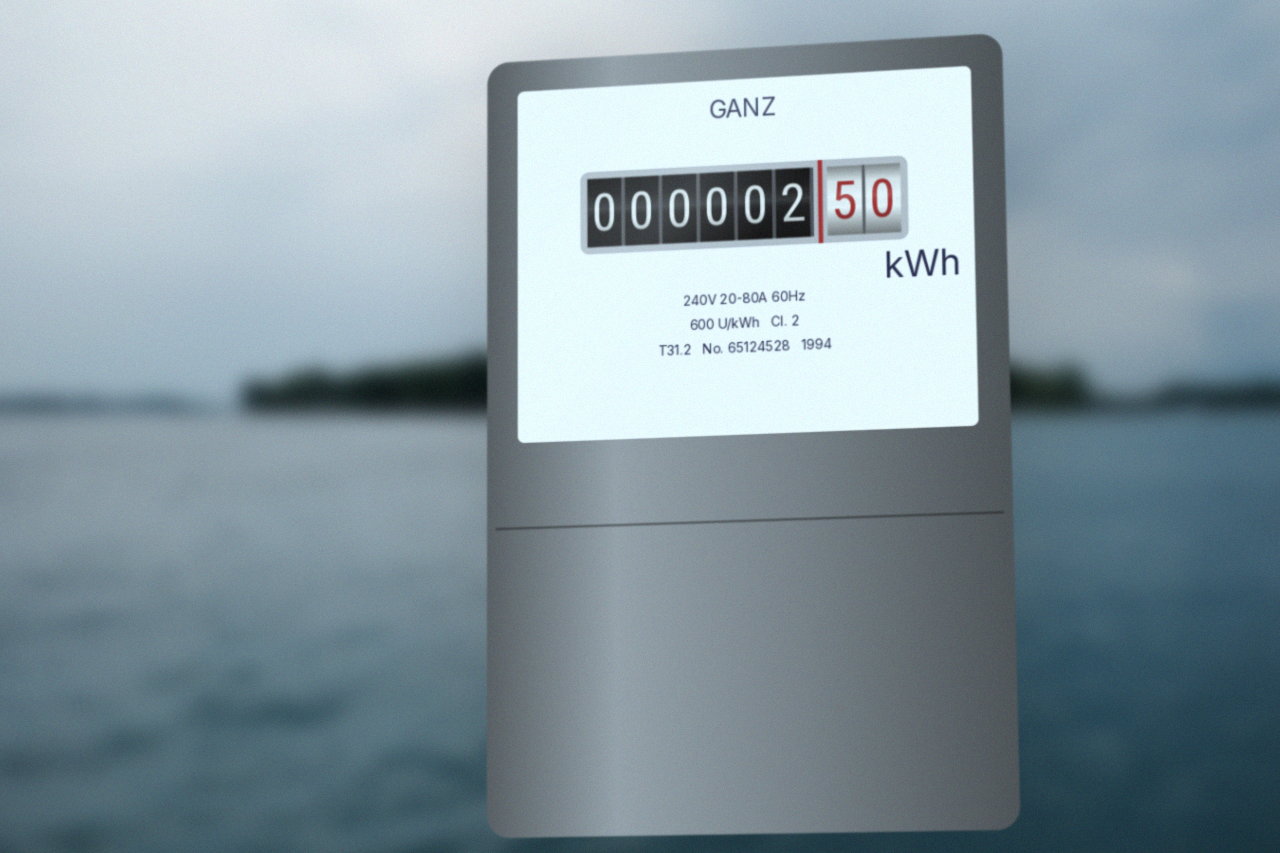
2.50 kWh
